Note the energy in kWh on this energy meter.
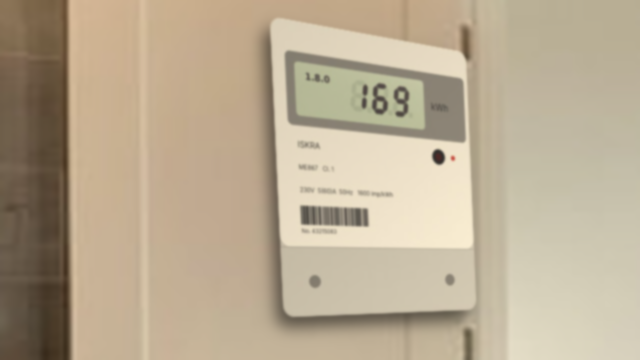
169 kWh
